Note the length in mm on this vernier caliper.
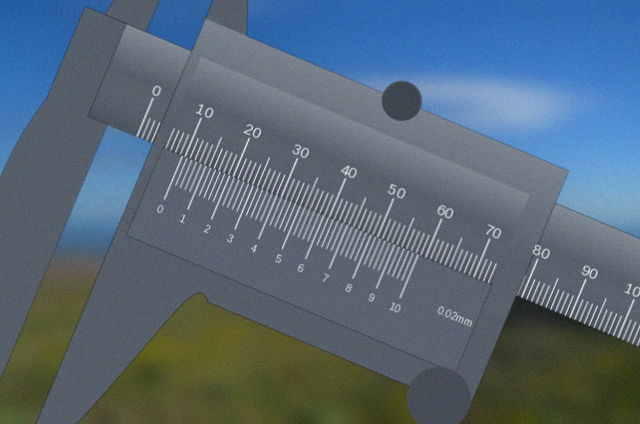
9.5 mm
